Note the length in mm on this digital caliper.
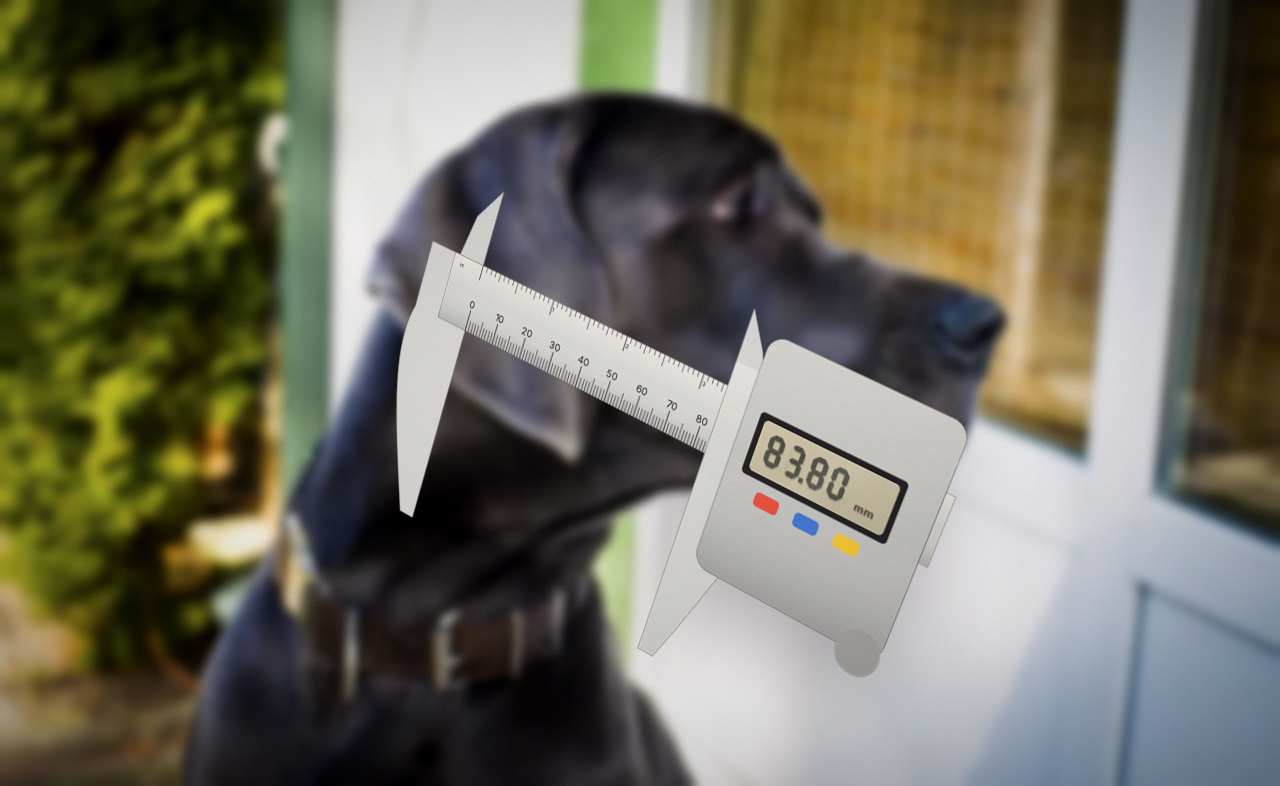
83.80 mm
